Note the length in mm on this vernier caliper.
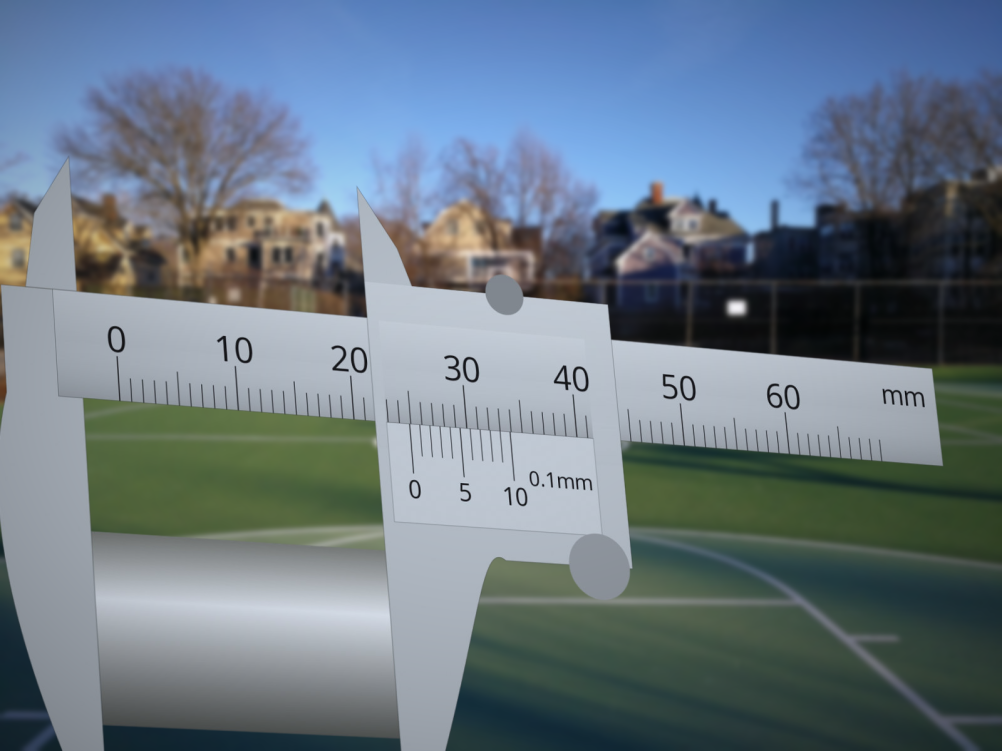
24.9 mm
